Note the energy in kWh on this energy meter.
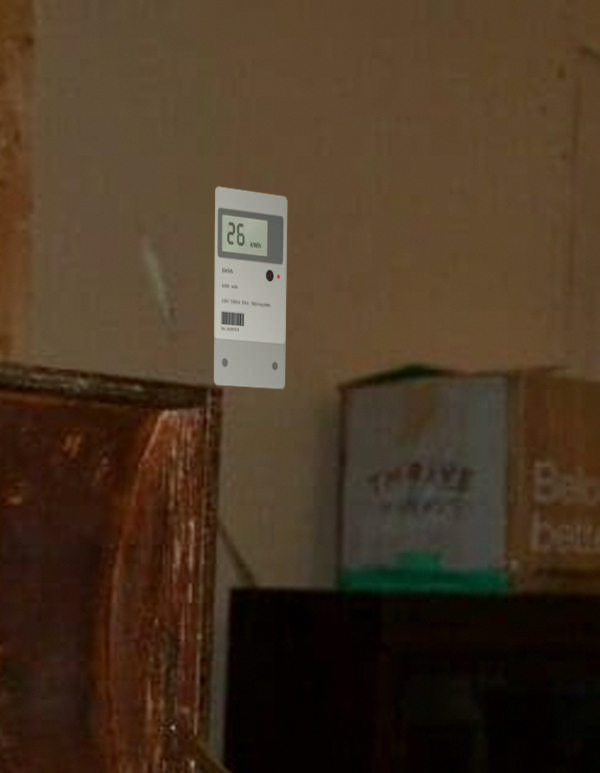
26 kWh
